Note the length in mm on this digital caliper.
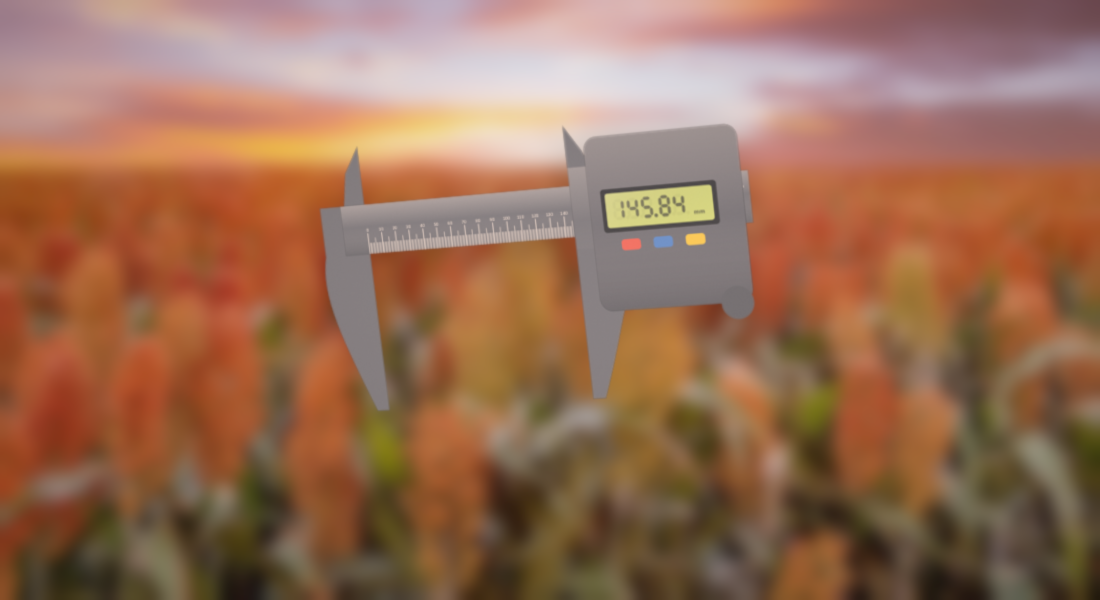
145.84 mm
